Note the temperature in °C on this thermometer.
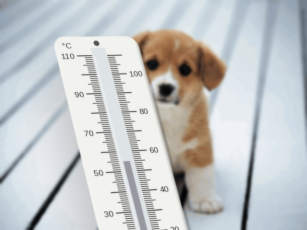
55 °C
